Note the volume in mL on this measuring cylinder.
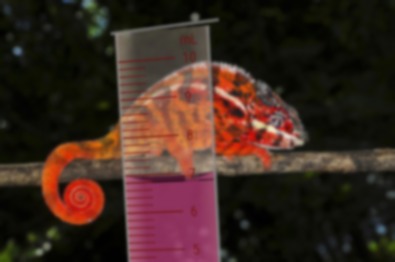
6.8 mL
